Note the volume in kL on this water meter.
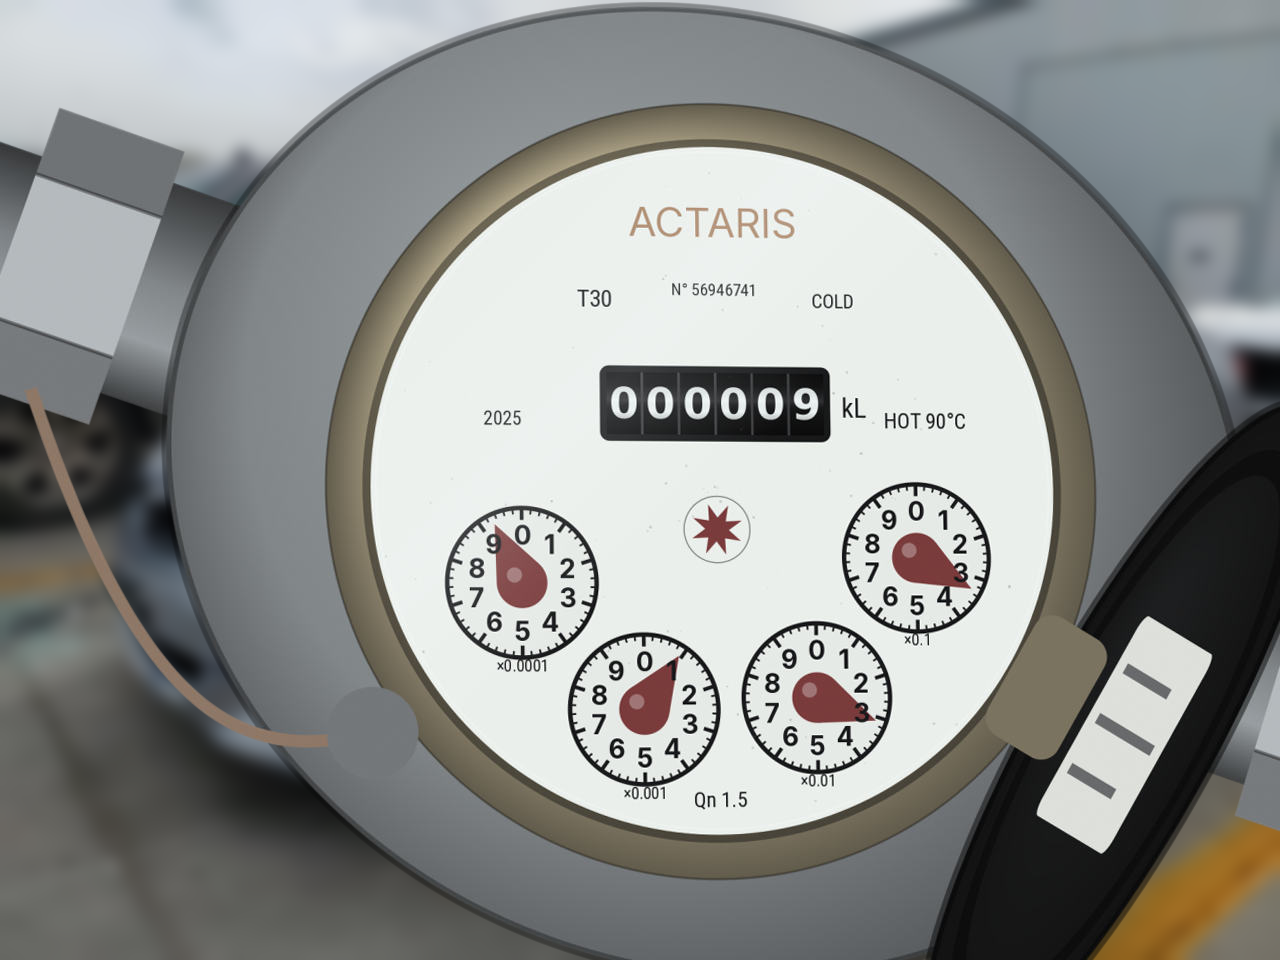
9.3309 kL
